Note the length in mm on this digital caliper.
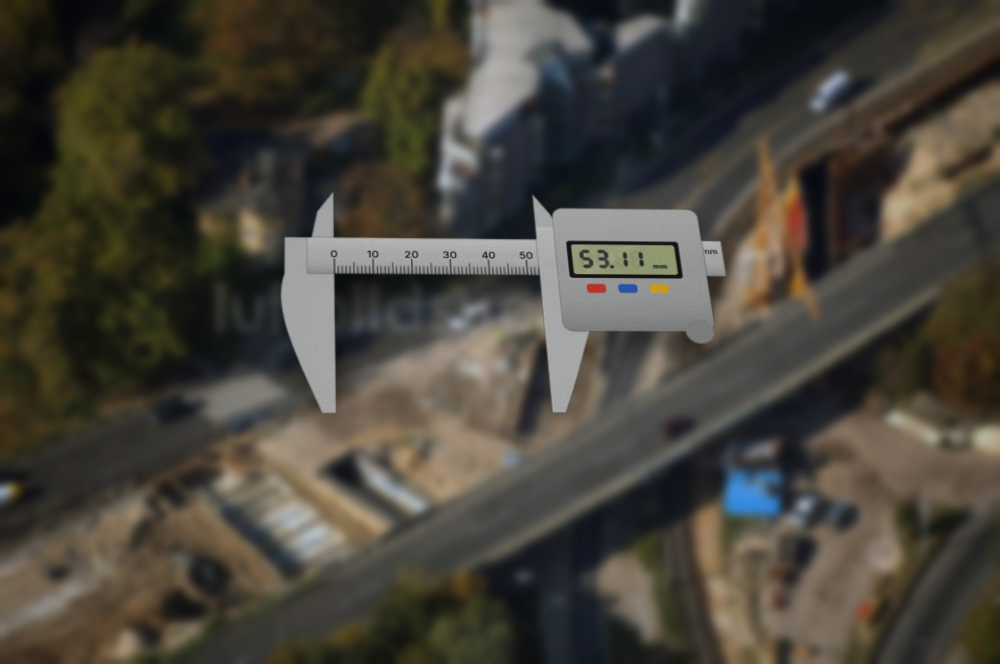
53.11 mm
